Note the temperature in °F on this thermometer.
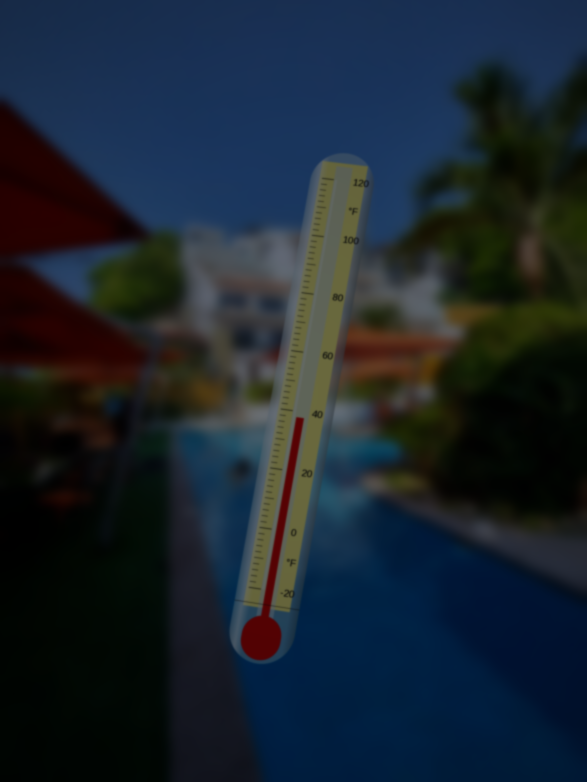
38 °F
